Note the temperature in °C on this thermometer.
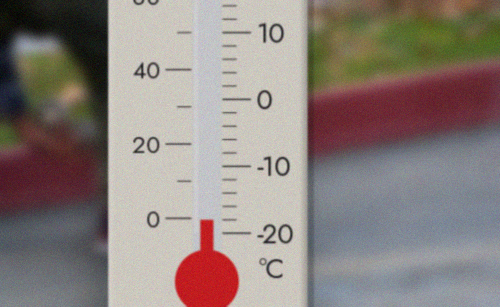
-18 °C
